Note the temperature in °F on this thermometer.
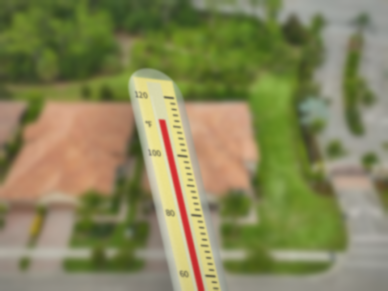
112 °F
